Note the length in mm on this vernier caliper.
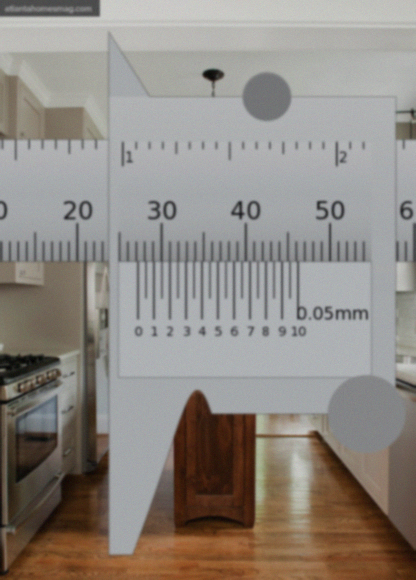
27.2 mm
